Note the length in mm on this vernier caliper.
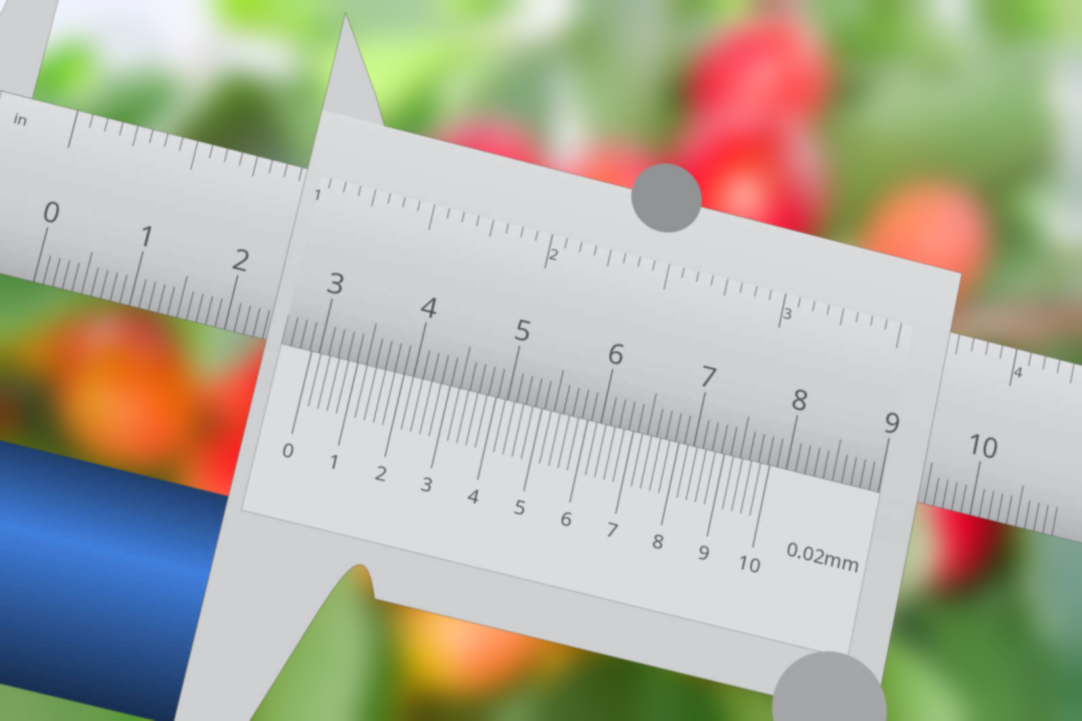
29.2 mm
